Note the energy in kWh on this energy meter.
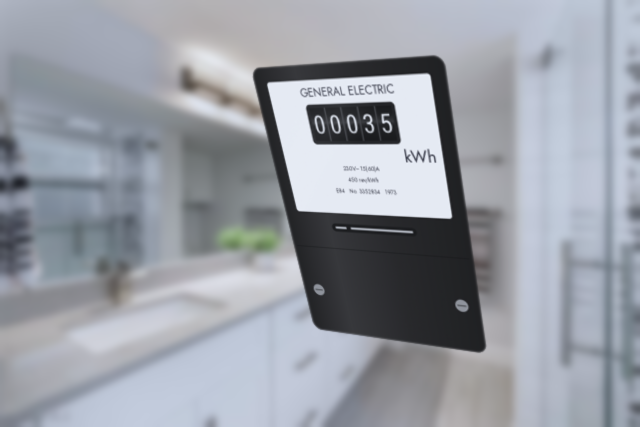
35 kWh
